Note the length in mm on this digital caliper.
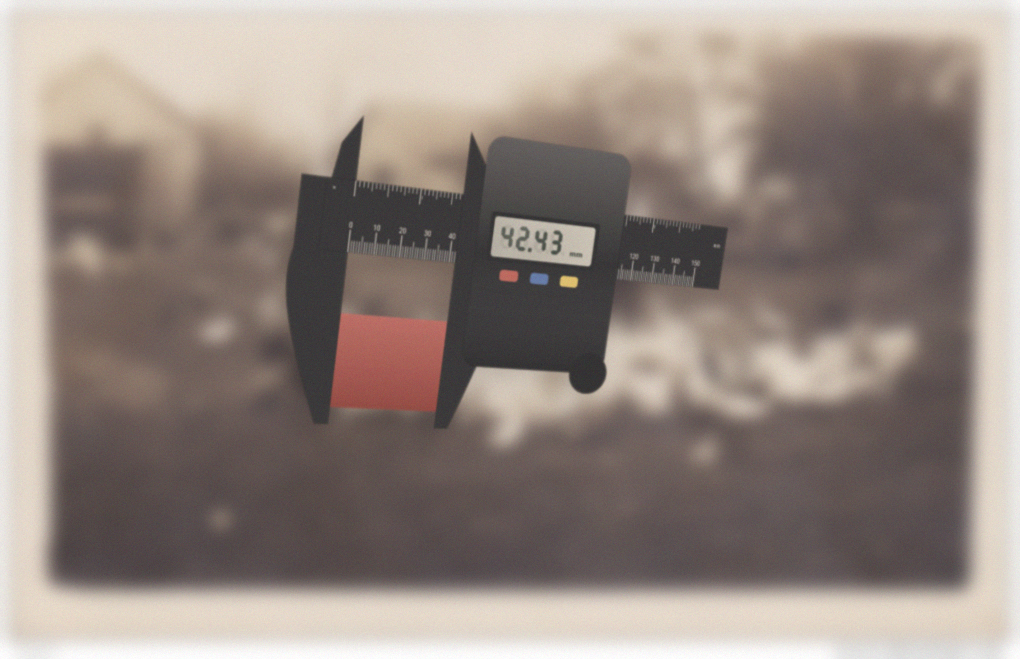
42.43 mm
